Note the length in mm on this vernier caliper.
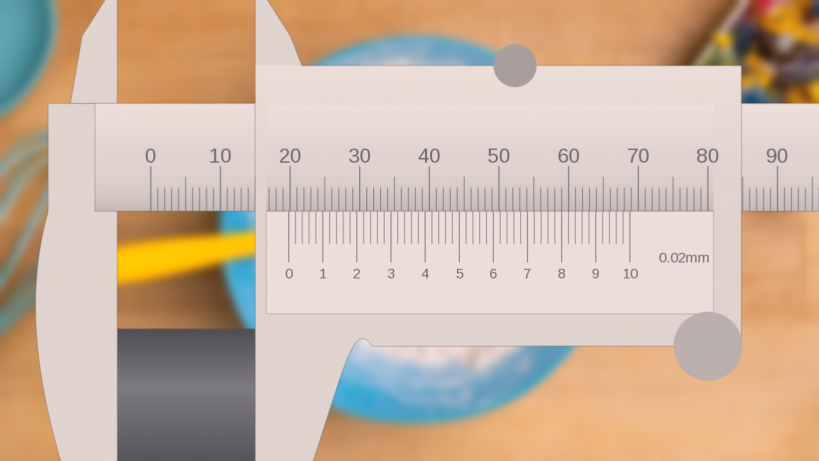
19.8 mm
